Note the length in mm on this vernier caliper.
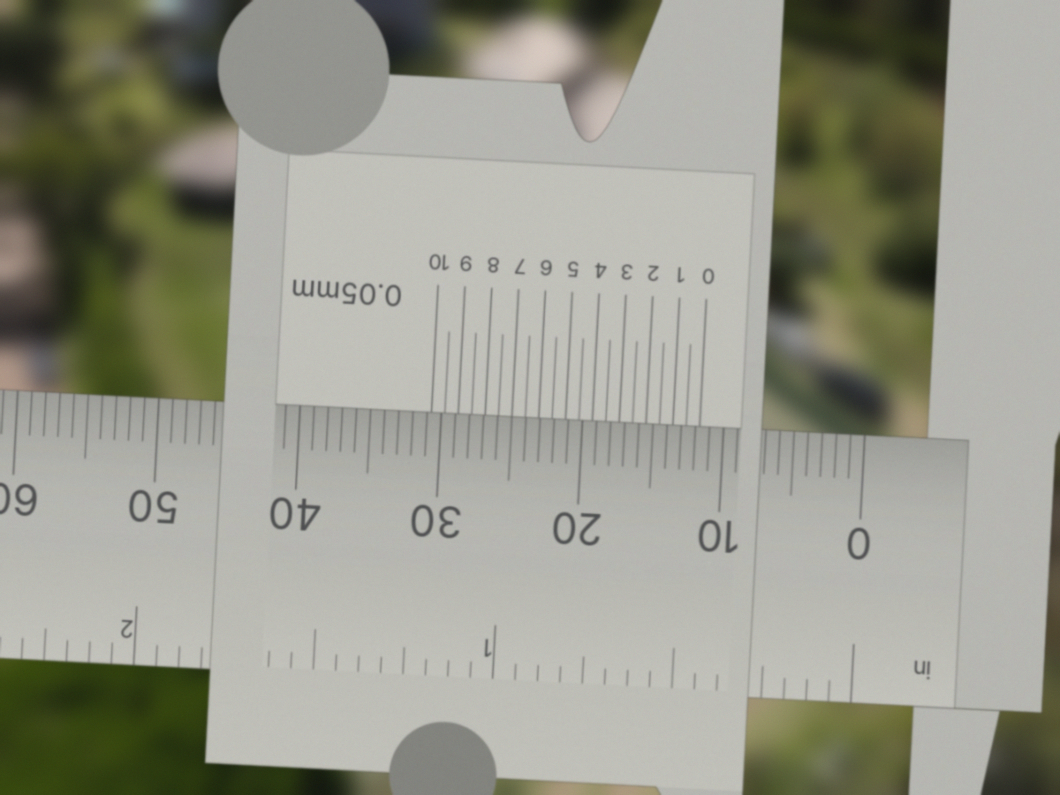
11.7 mm
